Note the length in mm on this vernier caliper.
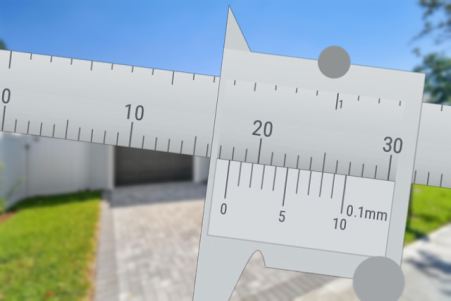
17.8 mm
